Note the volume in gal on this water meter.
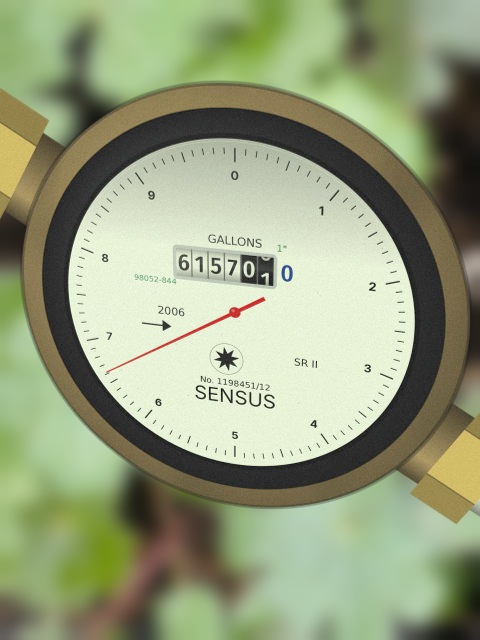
6157006.6 gal
